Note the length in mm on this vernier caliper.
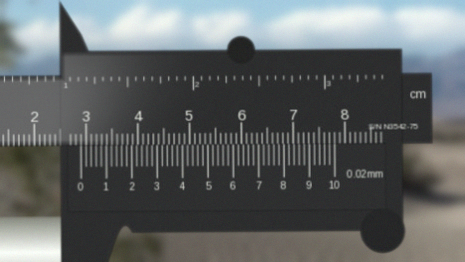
29.0 mm
